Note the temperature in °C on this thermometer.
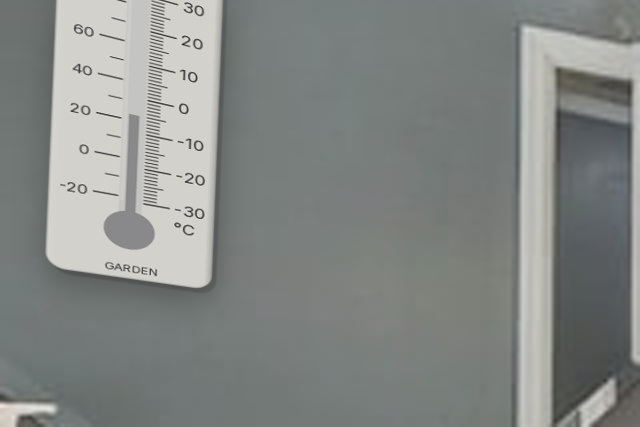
-5 °C
